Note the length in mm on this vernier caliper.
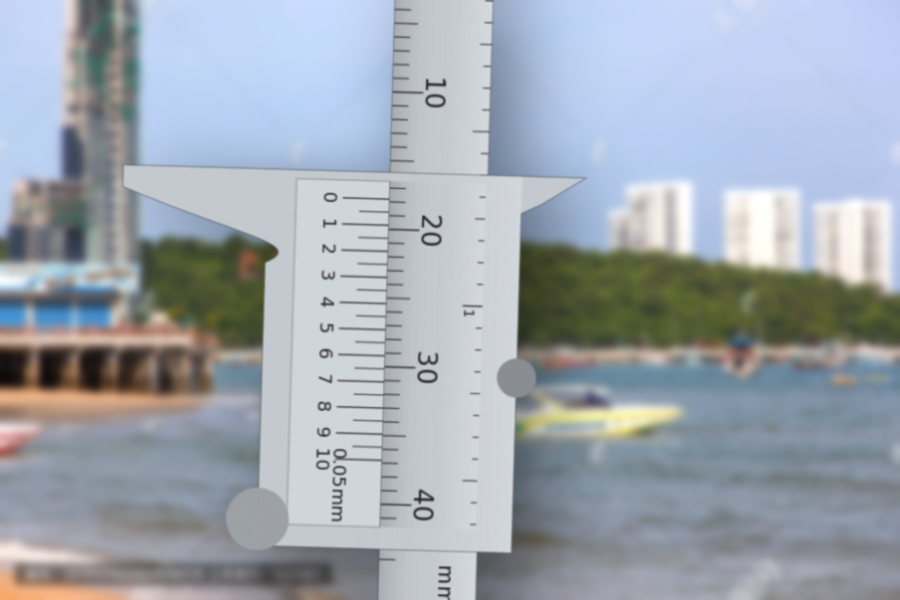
17.8 mm
